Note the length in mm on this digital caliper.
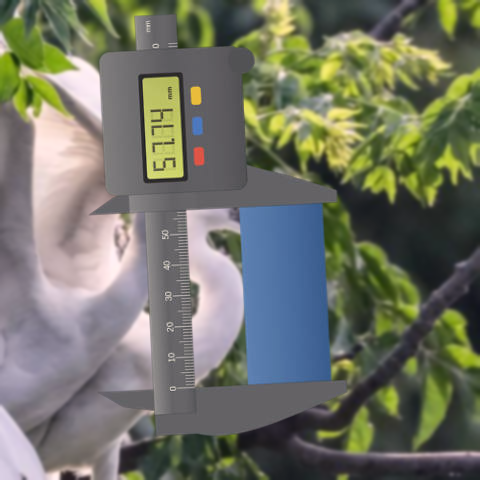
57.74 mm
